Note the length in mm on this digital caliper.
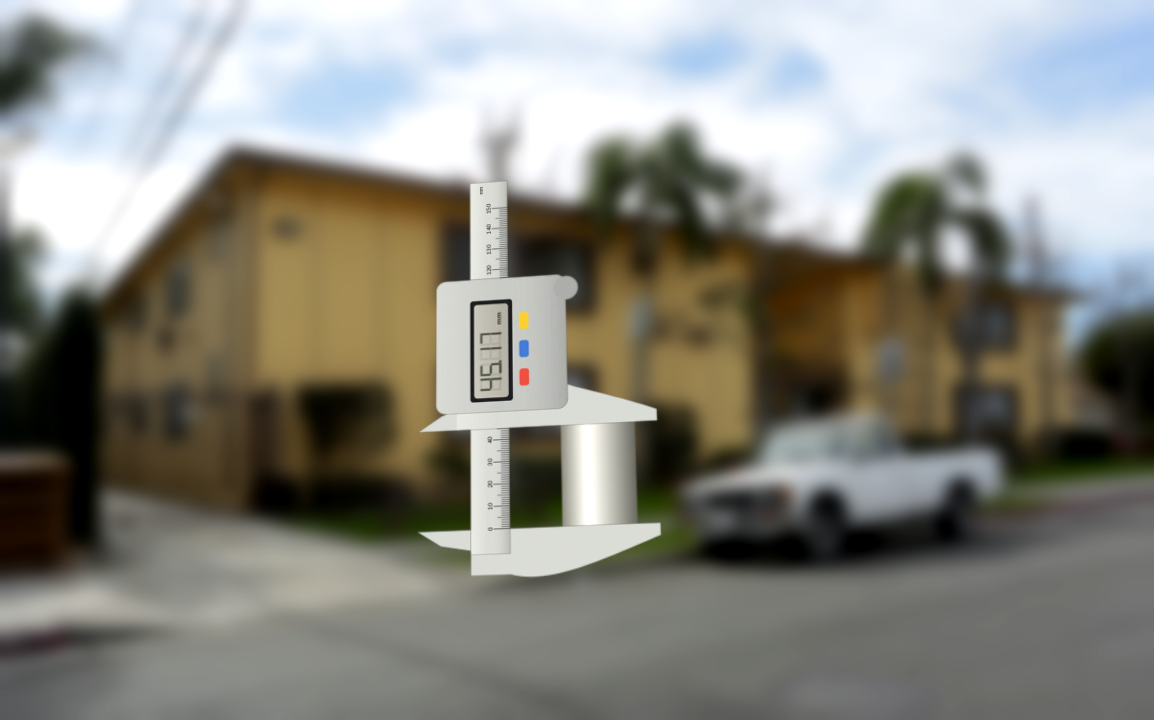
45.17 mm
